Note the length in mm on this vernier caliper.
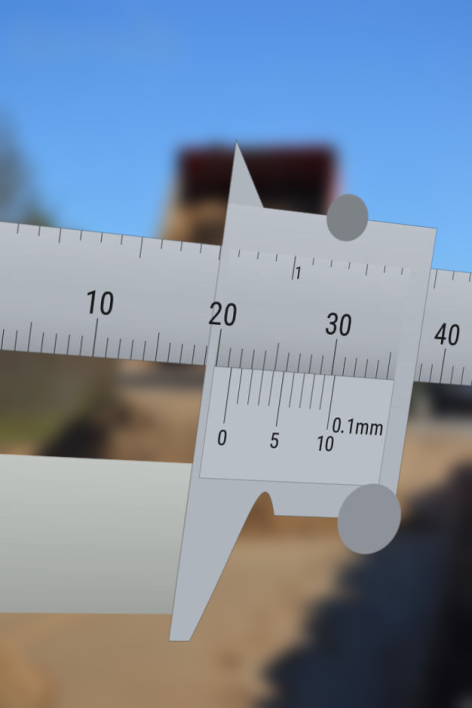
21.3 mm
